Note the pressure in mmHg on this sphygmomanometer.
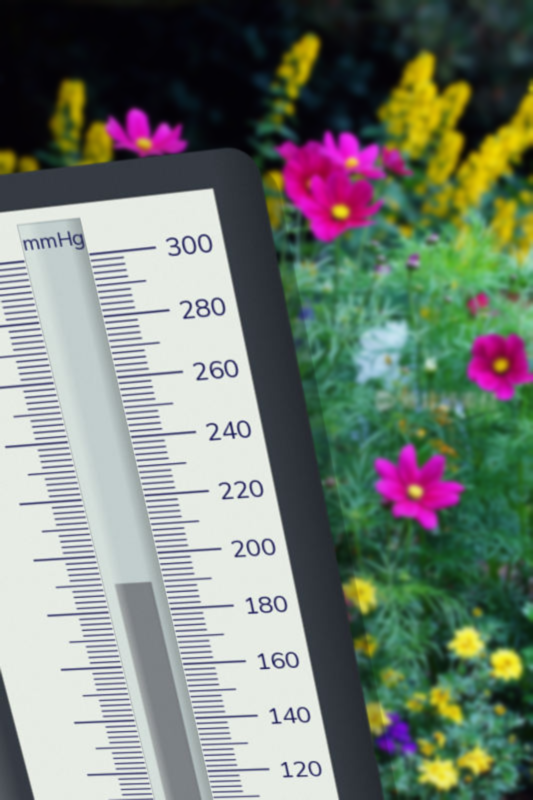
190 mmHg
